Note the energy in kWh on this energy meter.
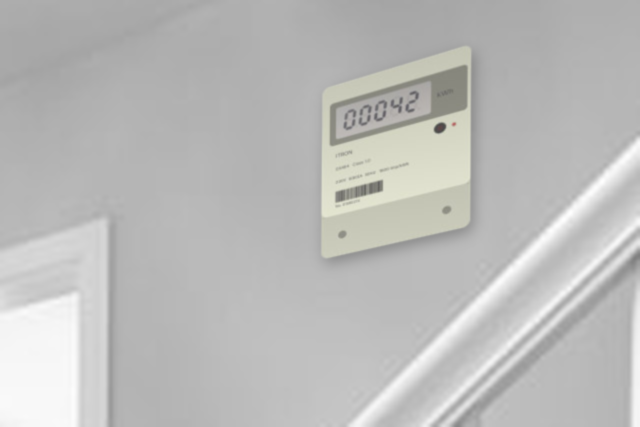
42 kWh
